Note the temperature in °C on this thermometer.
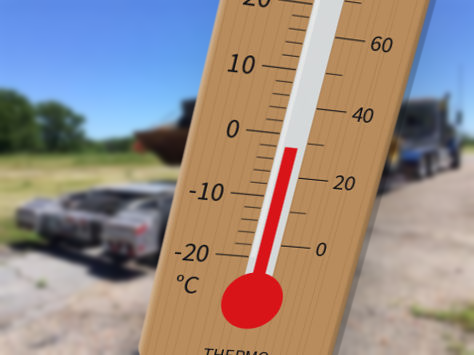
-2 °C
